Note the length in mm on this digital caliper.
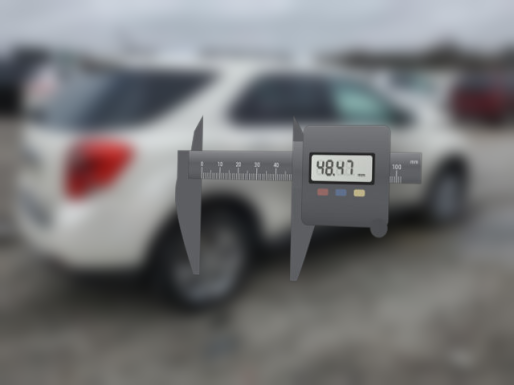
48.47 mm
